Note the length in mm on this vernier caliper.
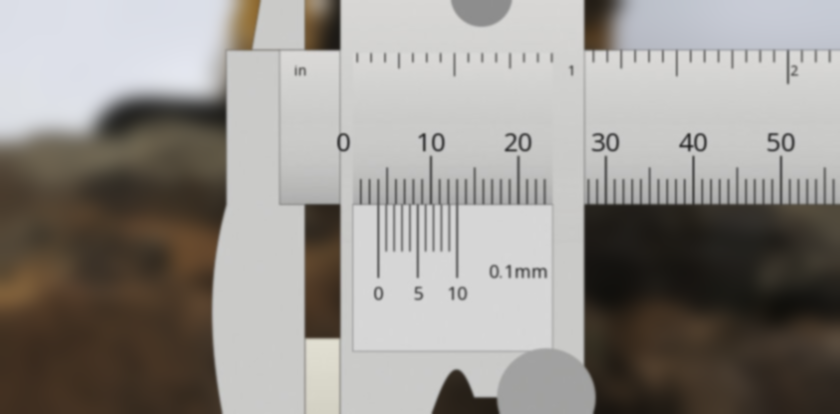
4.0 mm
